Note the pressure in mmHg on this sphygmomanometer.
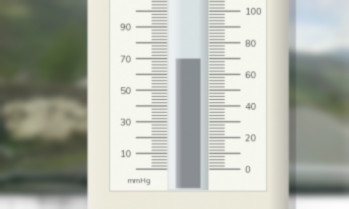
70 mmHg
